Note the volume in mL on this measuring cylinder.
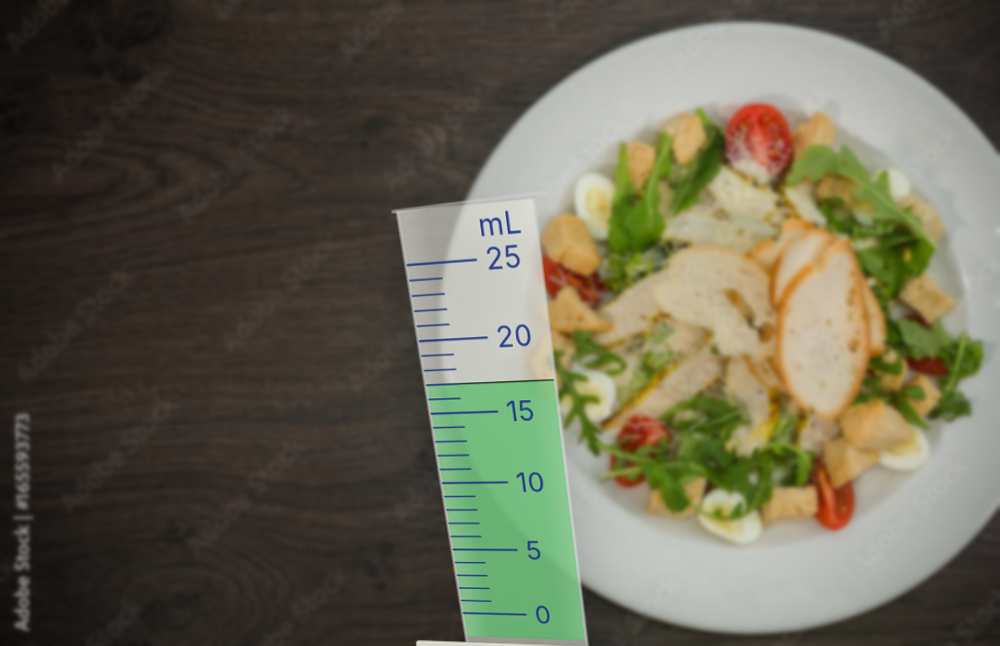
17 mL
